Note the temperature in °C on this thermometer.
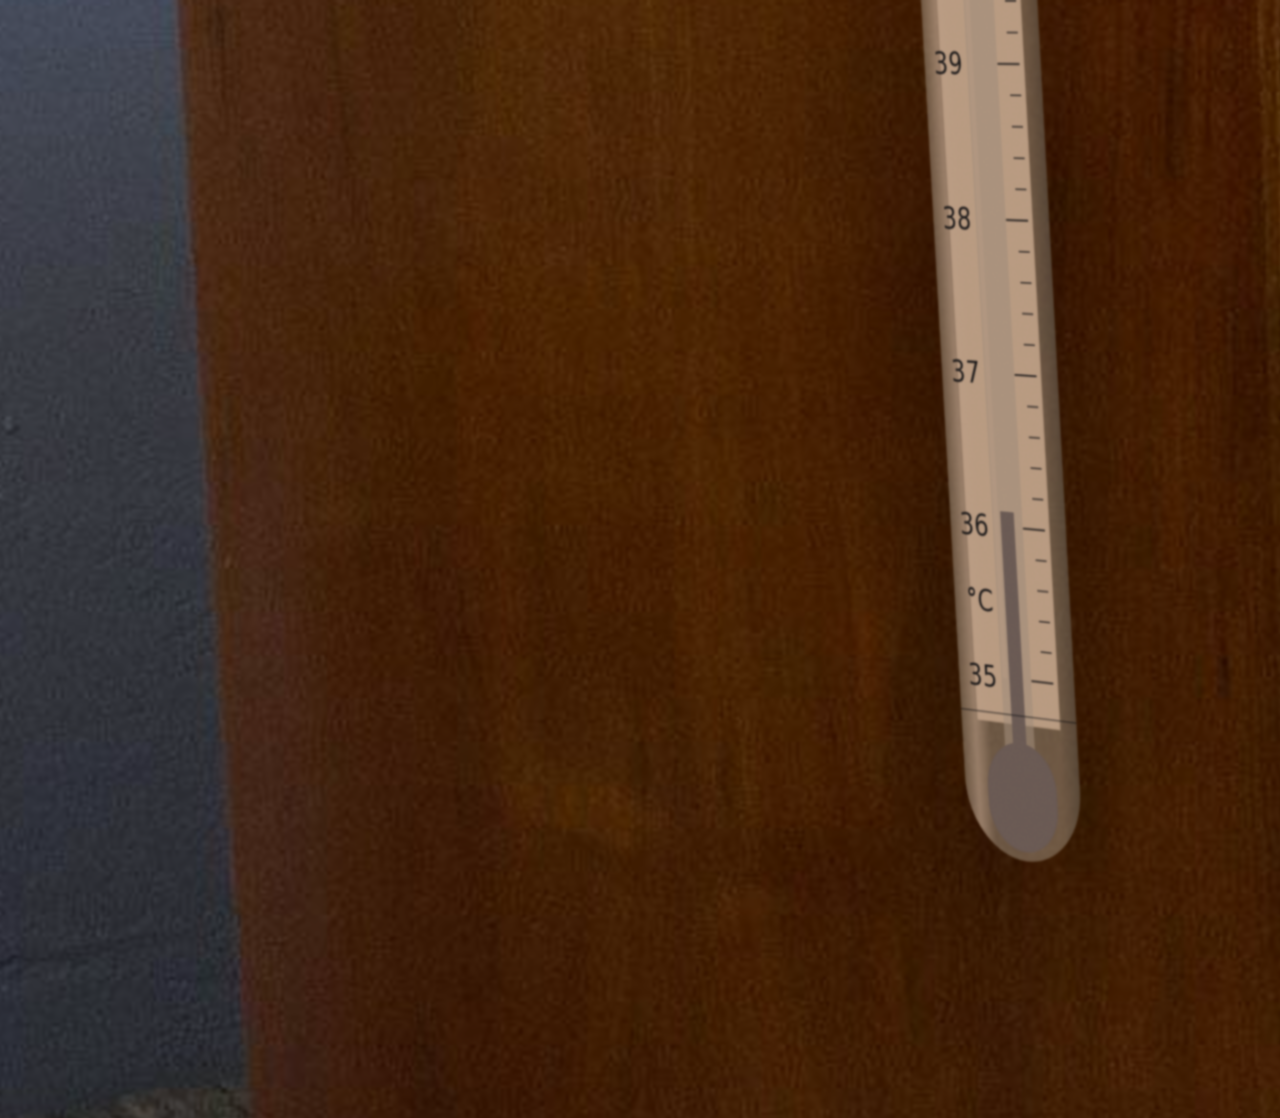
36.1 °C
